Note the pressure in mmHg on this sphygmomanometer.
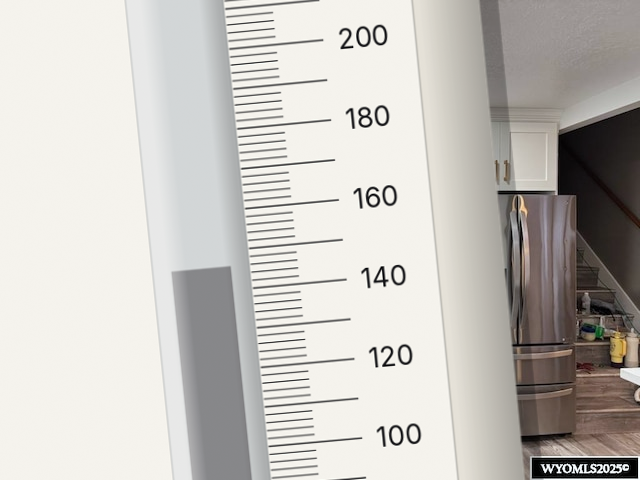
146 mmHg
